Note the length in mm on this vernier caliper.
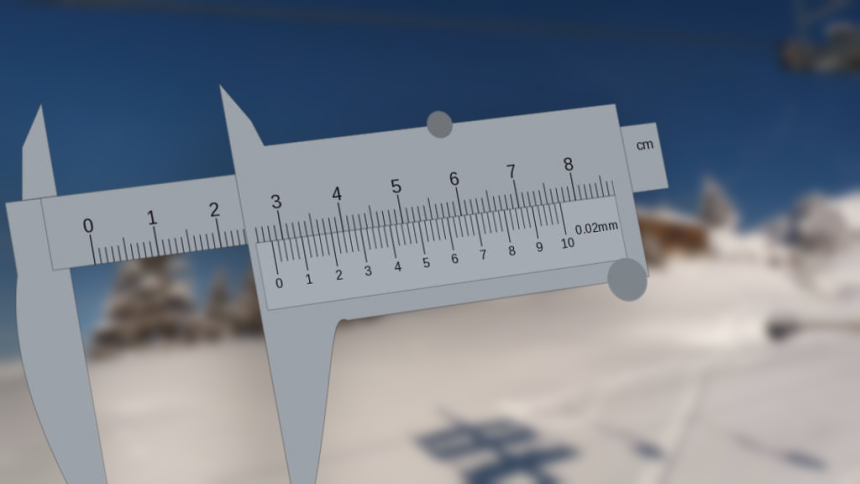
28.2 mm
